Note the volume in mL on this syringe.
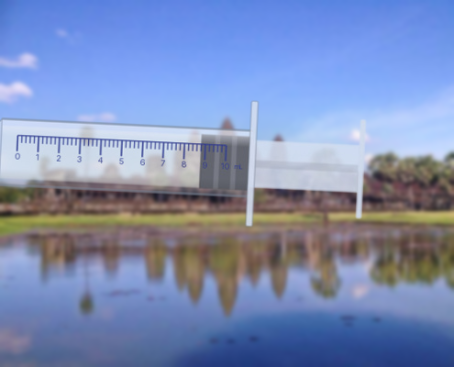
8.8 mL
